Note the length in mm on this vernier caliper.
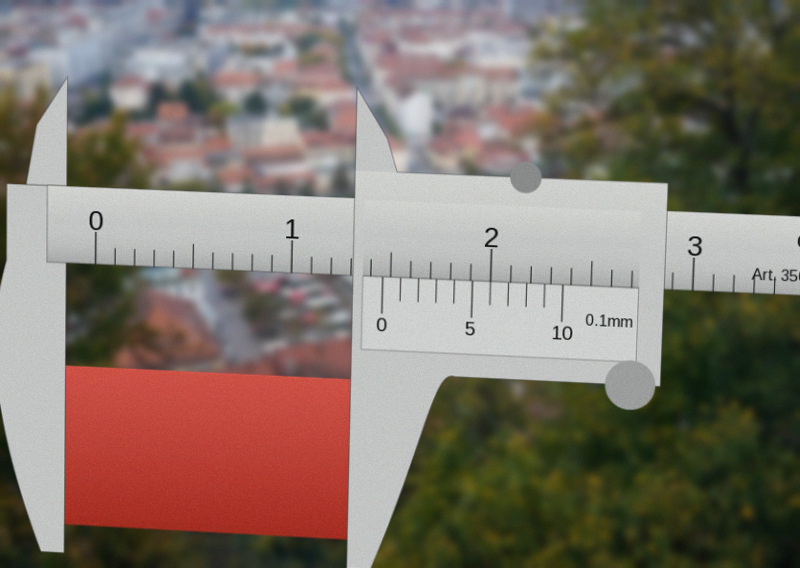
14.6 mm
